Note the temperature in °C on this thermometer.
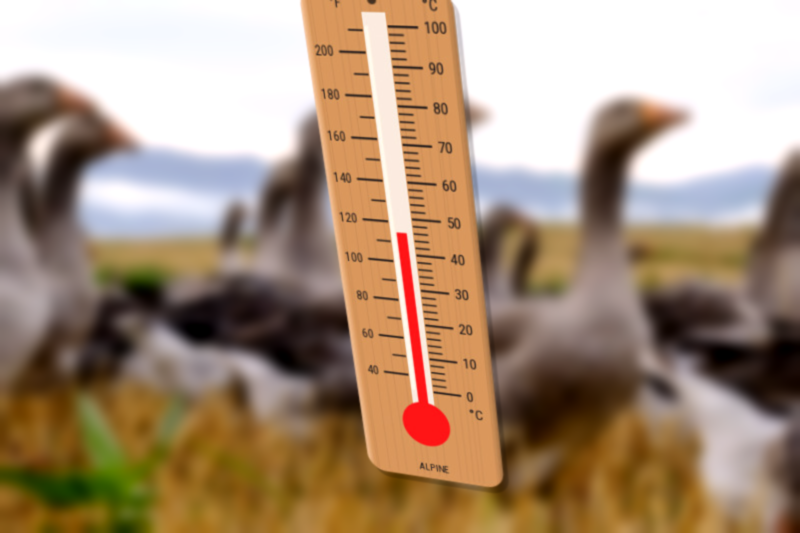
46 °C
